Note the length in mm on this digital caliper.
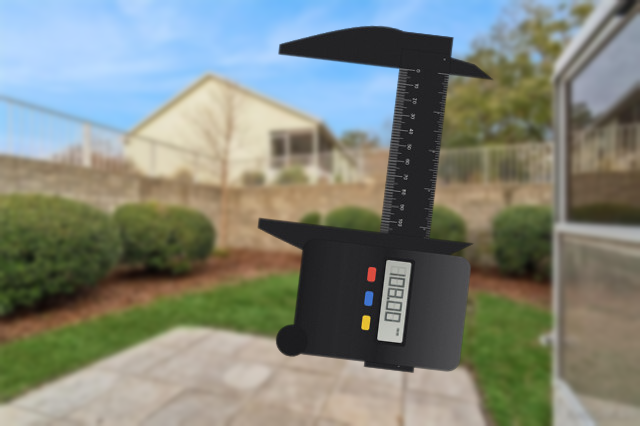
108.00 mm
